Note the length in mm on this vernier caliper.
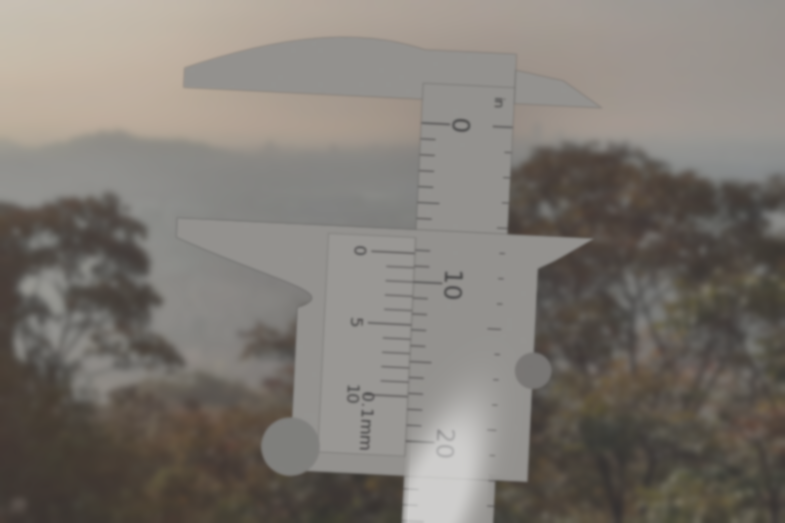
8.2 mm
